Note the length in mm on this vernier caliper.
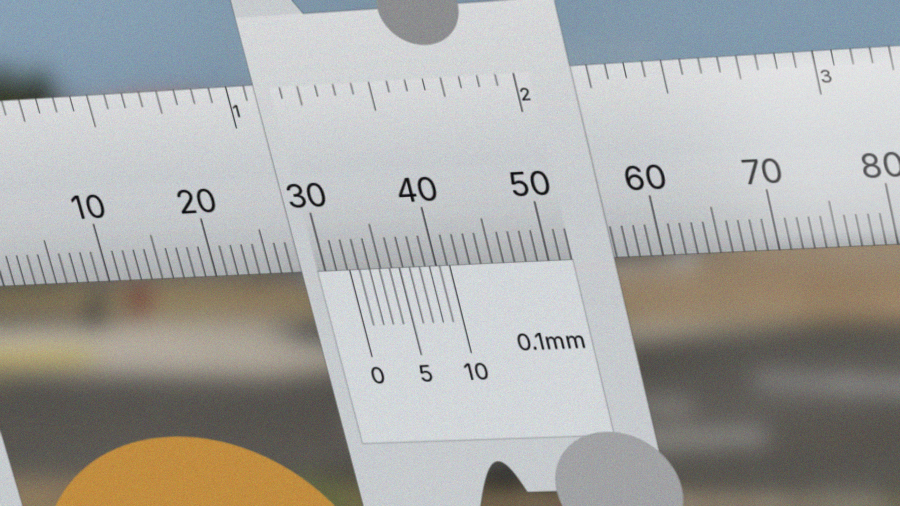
32.2 mm
